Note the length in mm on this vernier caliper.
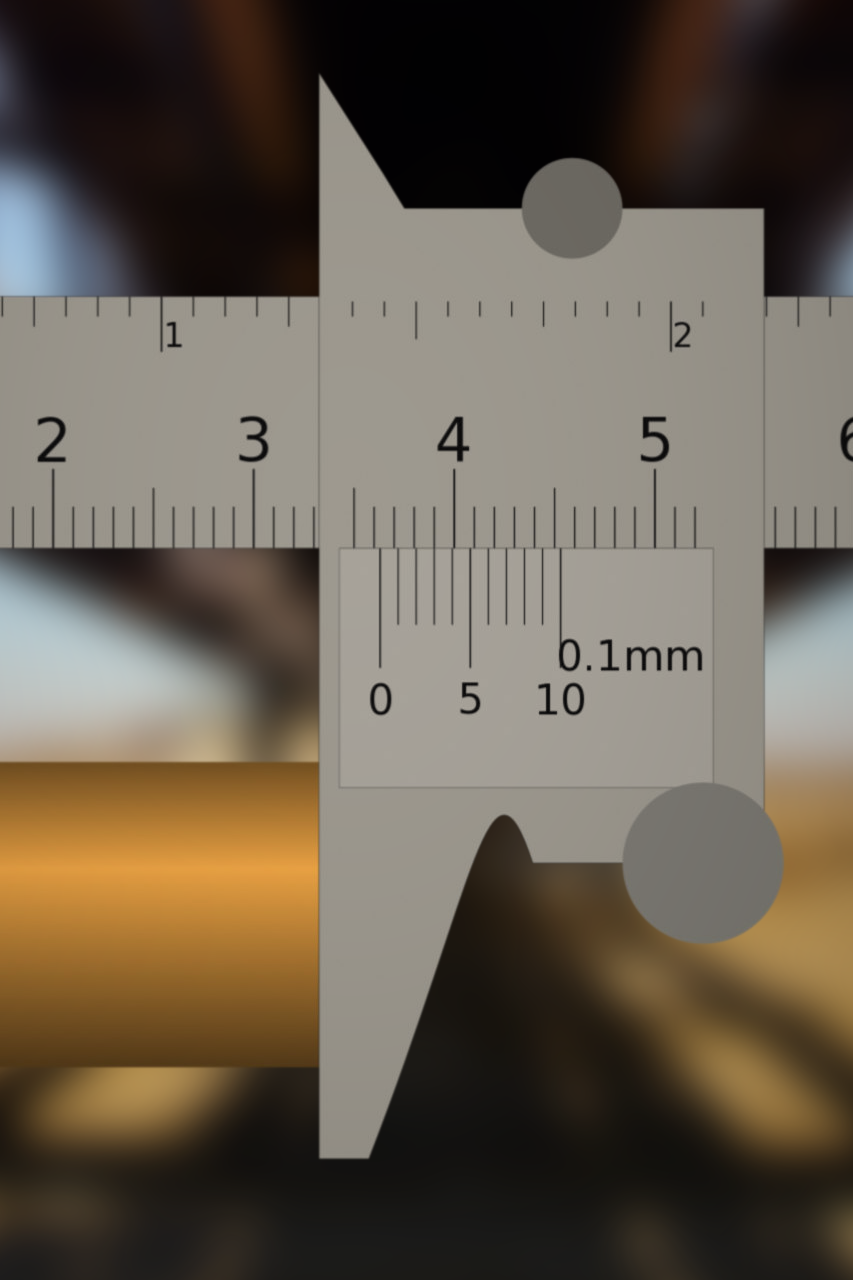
36.3 mm
